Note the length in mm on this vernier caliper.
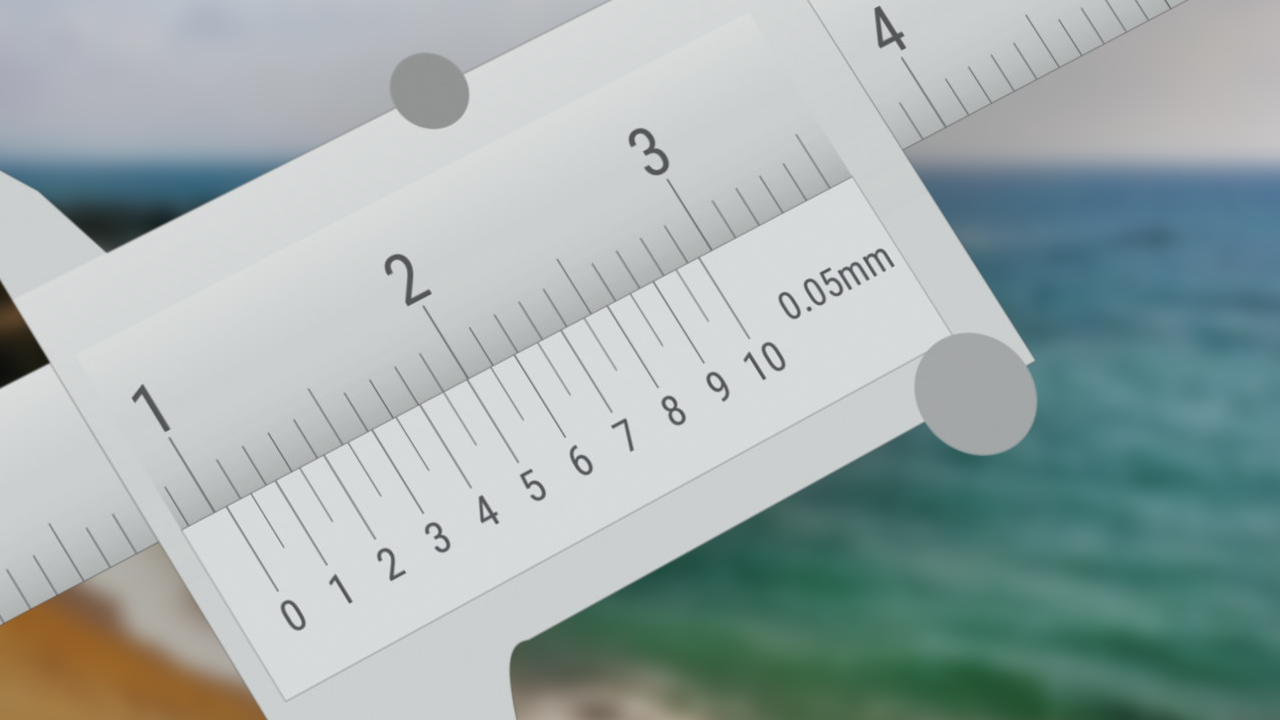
10.45 mm
